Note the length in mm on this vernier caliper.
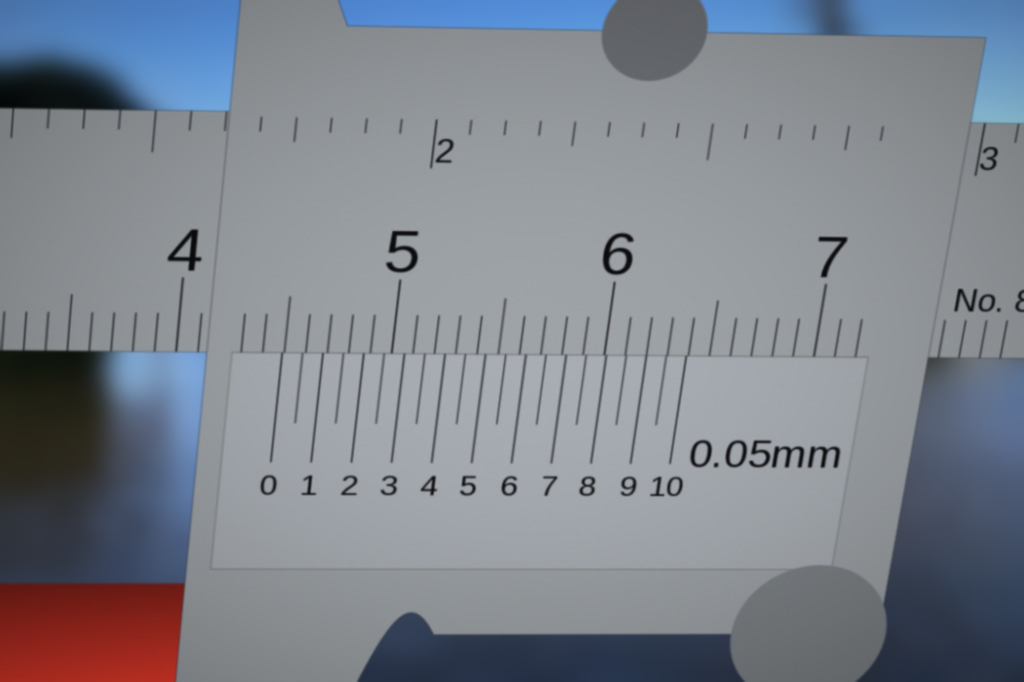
44.9 mm
